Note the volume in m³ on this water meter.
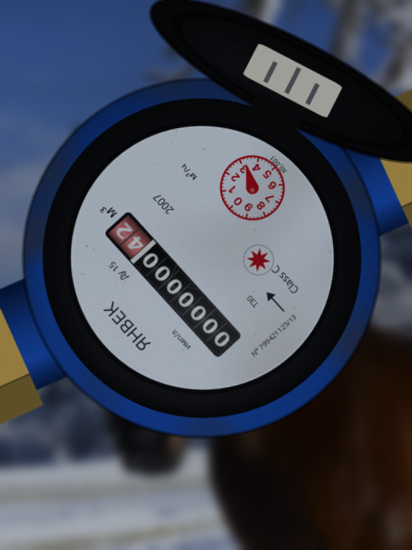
0.423 m³
